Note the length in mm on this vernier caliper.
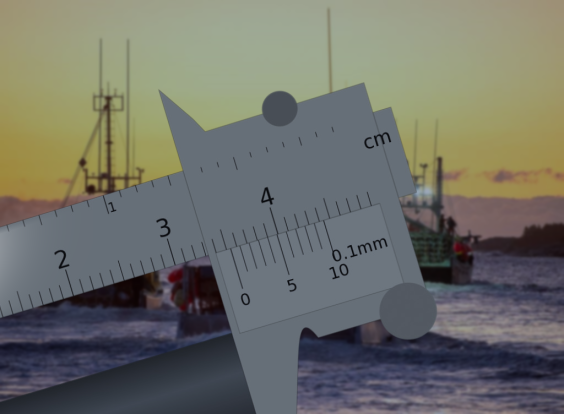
35.4 mm
